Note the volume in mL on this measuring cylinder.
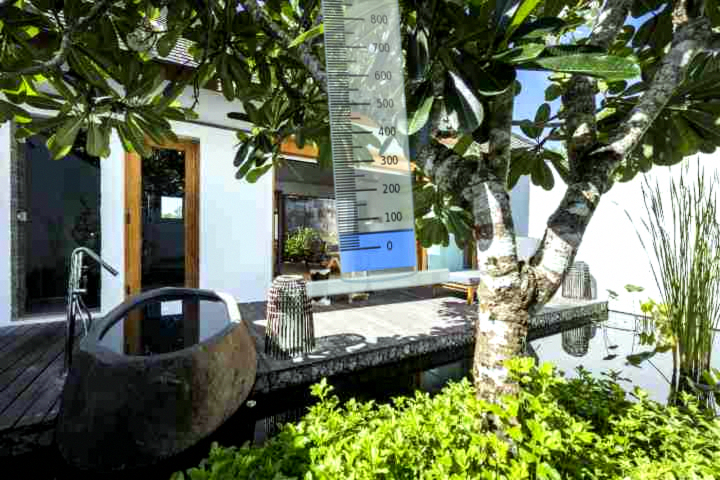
50 mL
